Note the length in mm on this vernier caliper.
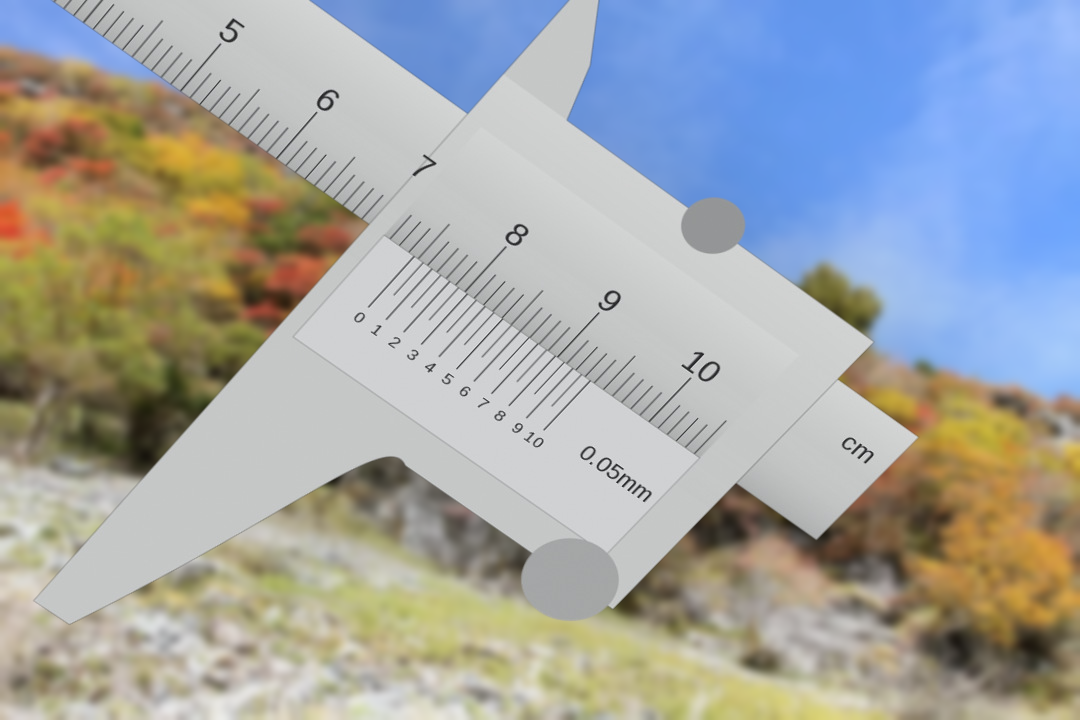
74.6 mm
